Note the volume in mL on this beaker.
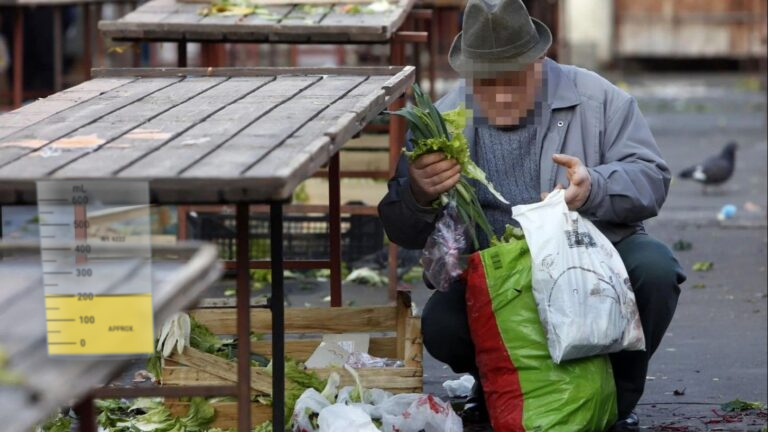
200 mL
